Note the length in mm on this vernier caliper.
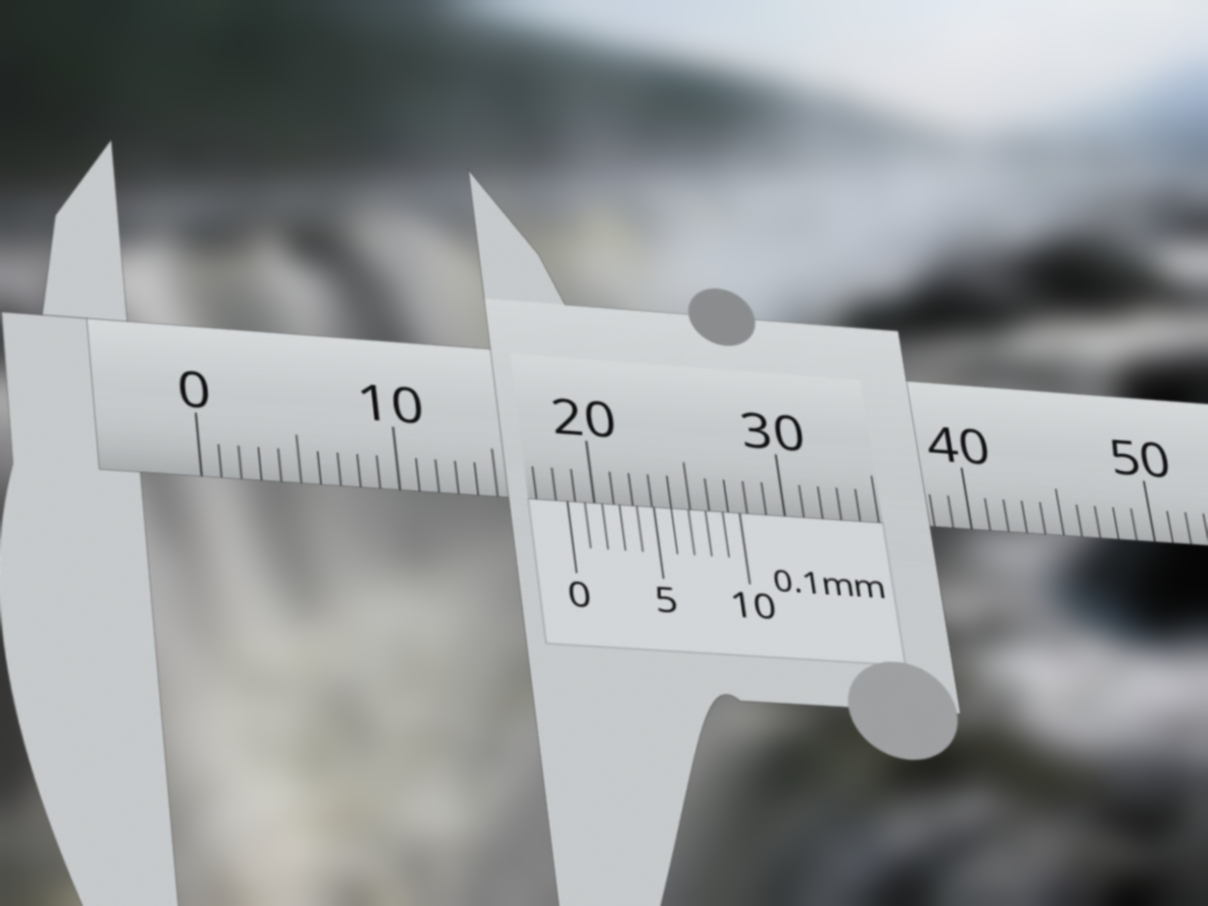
18.6 mm
